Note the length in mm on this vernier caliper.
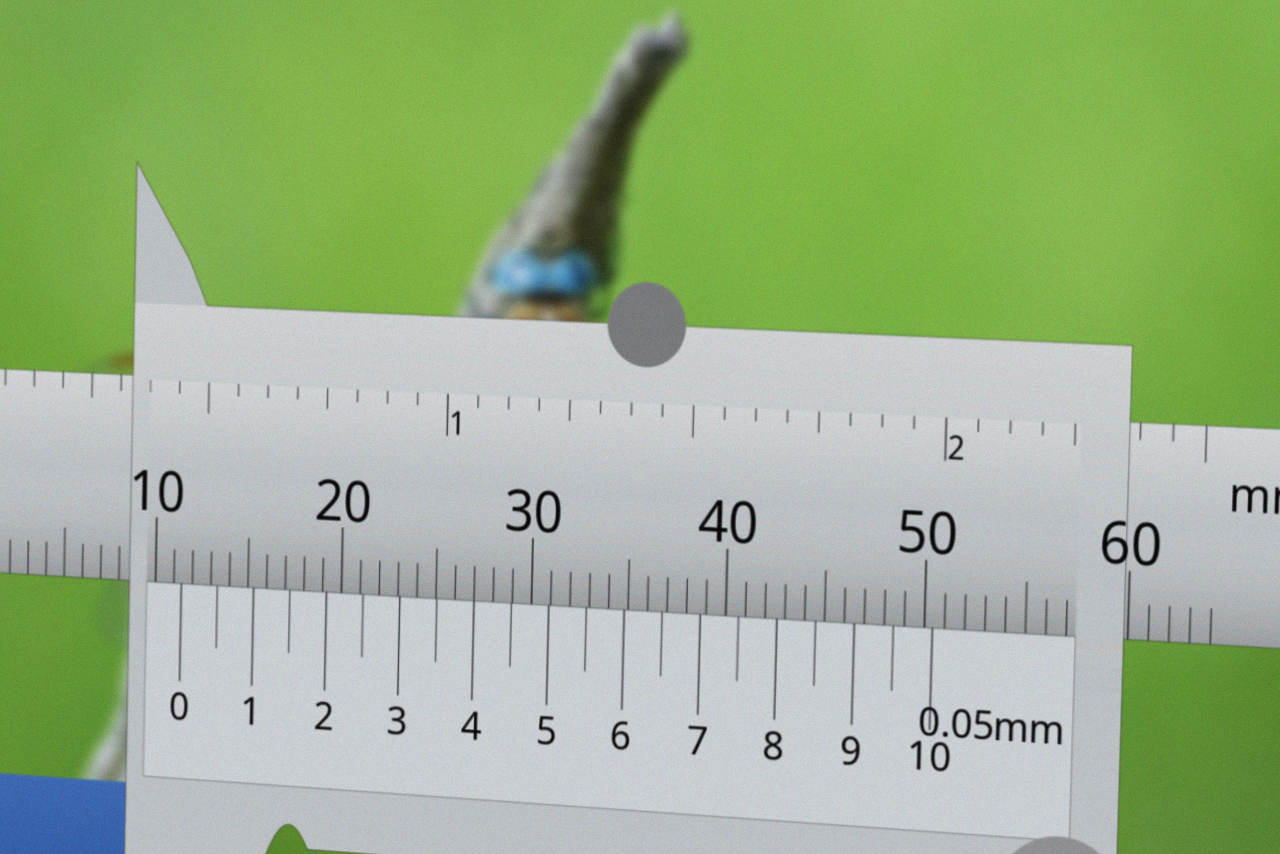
11.4 mm
